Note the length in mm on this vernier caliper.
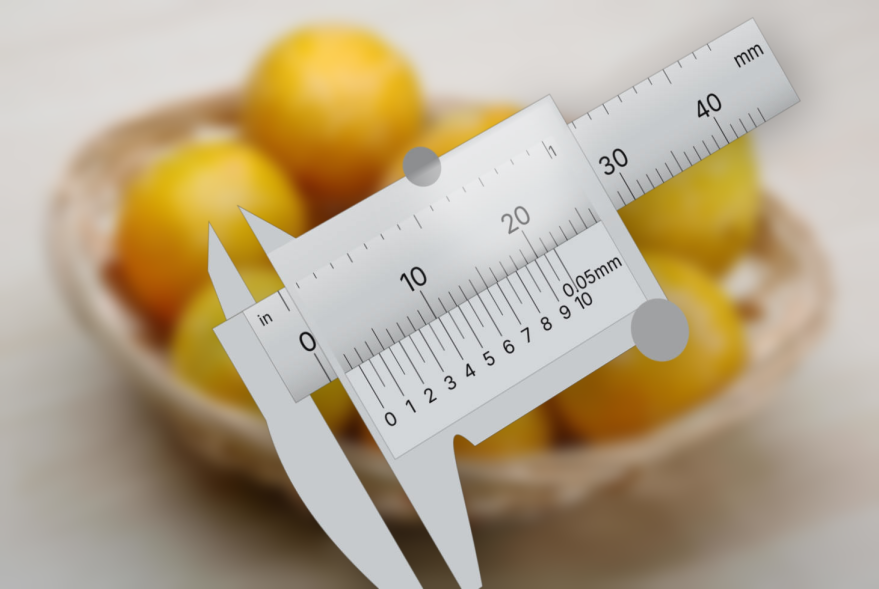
2.6 mm
